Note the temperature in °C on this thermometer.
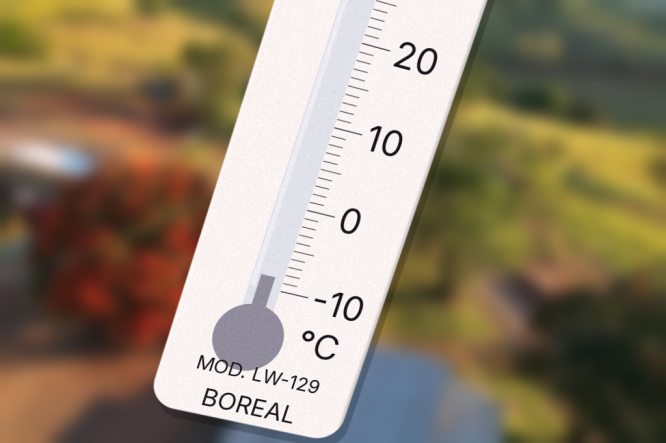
-8.5 °C
